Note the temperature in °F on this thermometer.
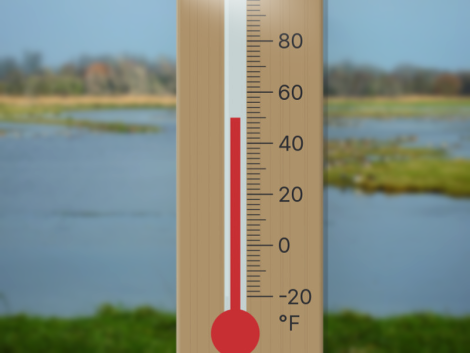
50 °F
